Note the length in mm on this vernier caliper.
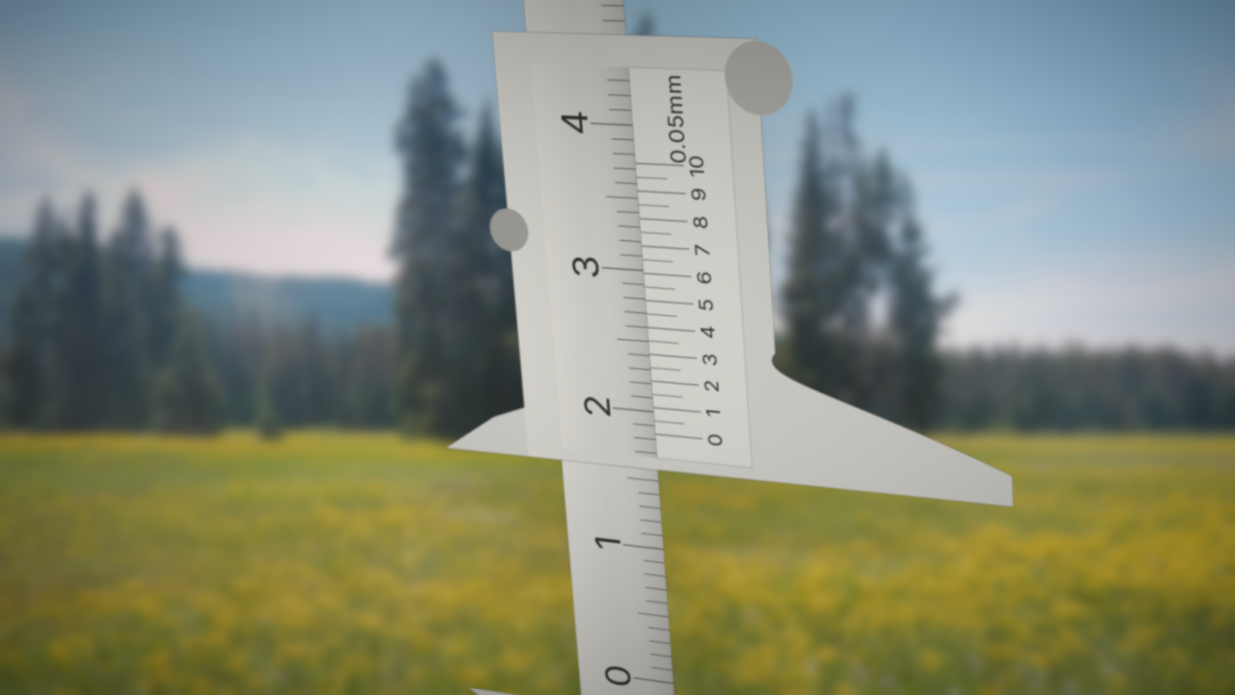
18.4 mm
